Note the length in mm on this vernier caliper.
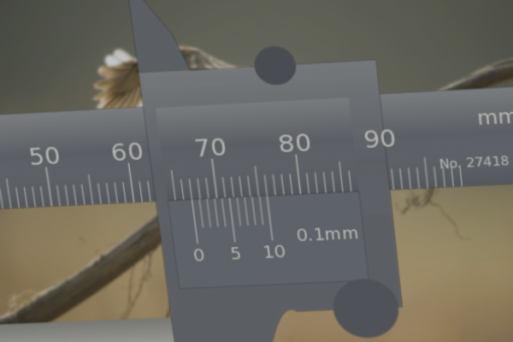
67.0 mm
